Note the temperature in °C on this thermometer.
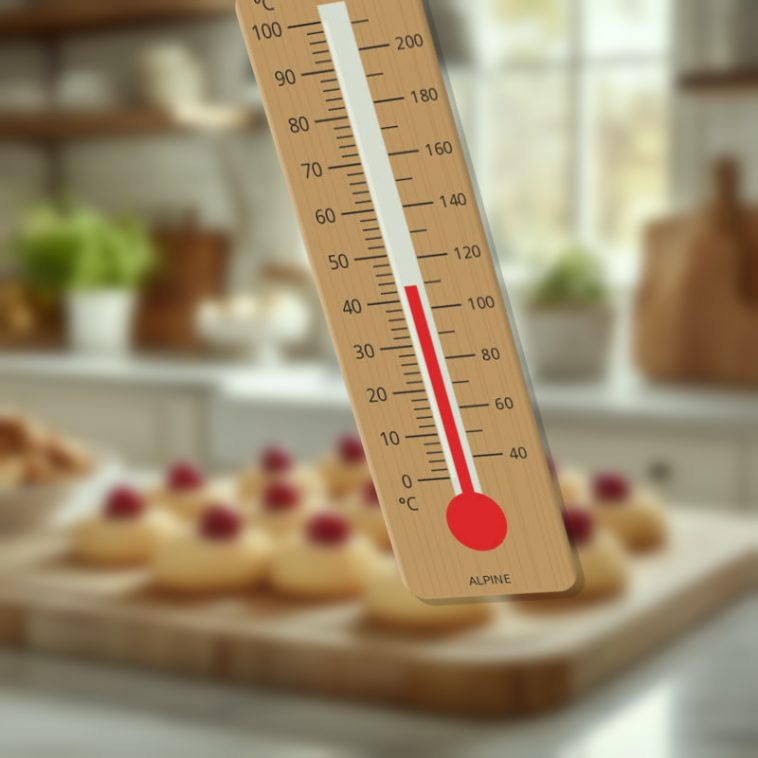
43 °C
